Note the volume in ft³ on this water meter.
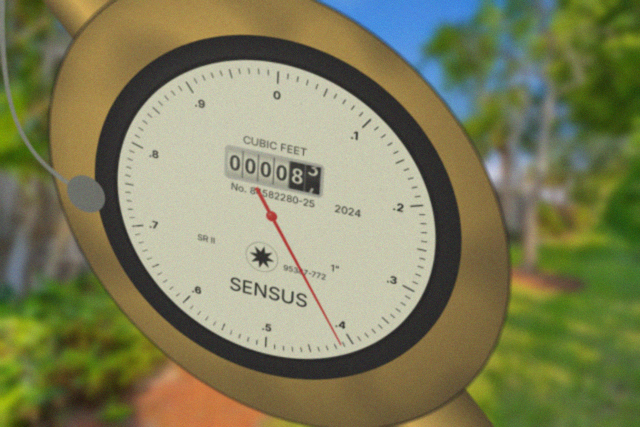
83.41 ft³
